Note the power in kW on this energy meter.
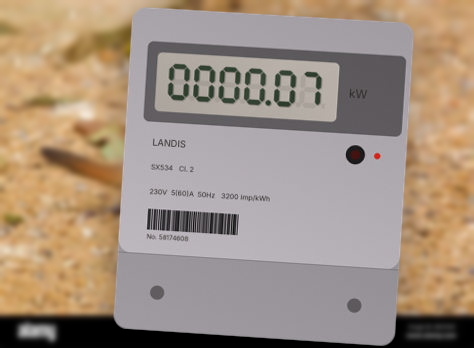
0.07 kW
